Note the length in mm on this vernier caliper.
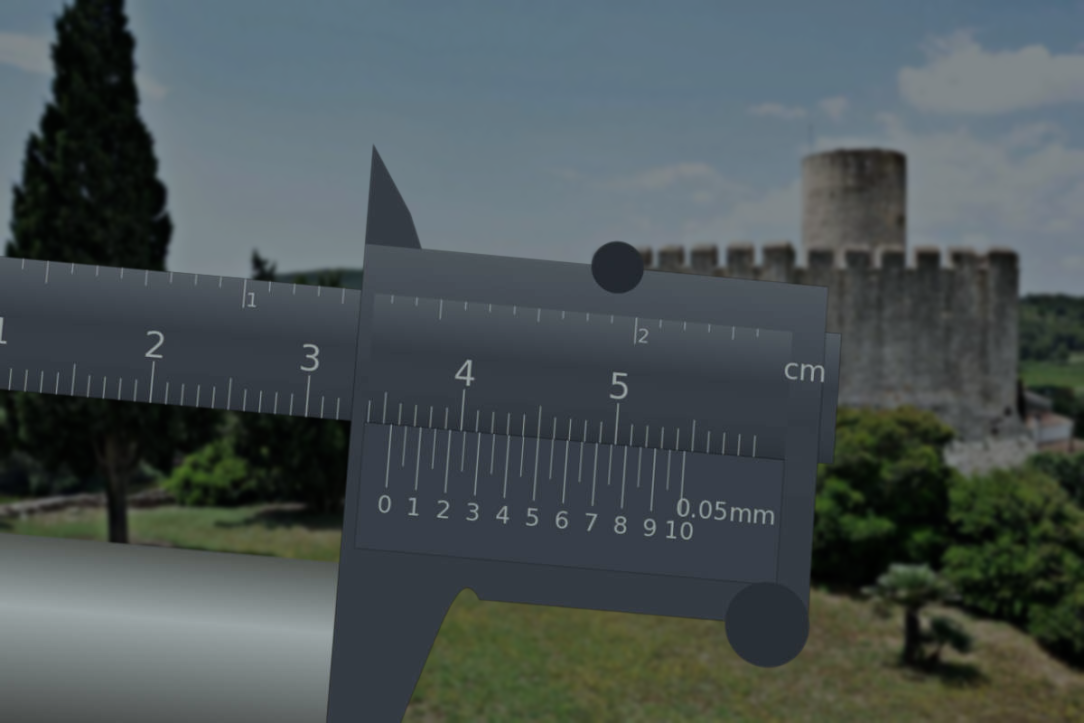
35.5 mm
